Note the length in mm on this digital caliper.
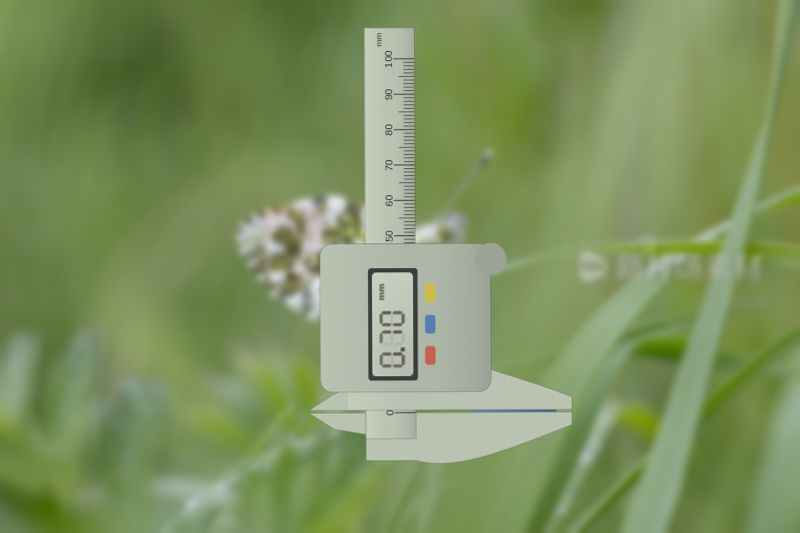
0.70 mm
